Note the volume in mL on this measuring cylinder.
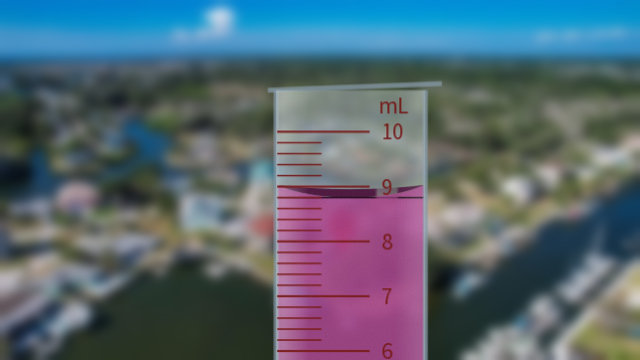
8.8 mL
